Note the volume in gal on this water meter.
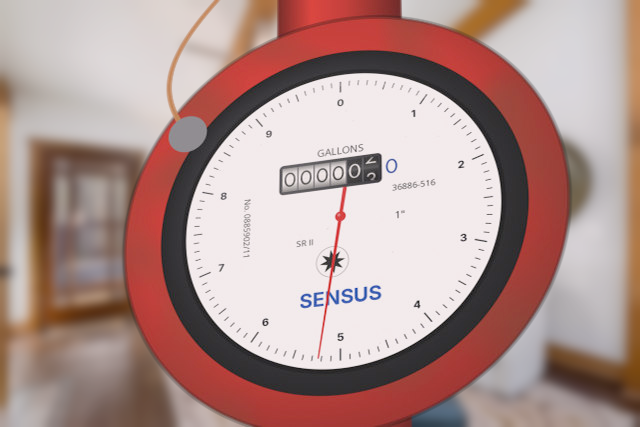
25.2 gal
